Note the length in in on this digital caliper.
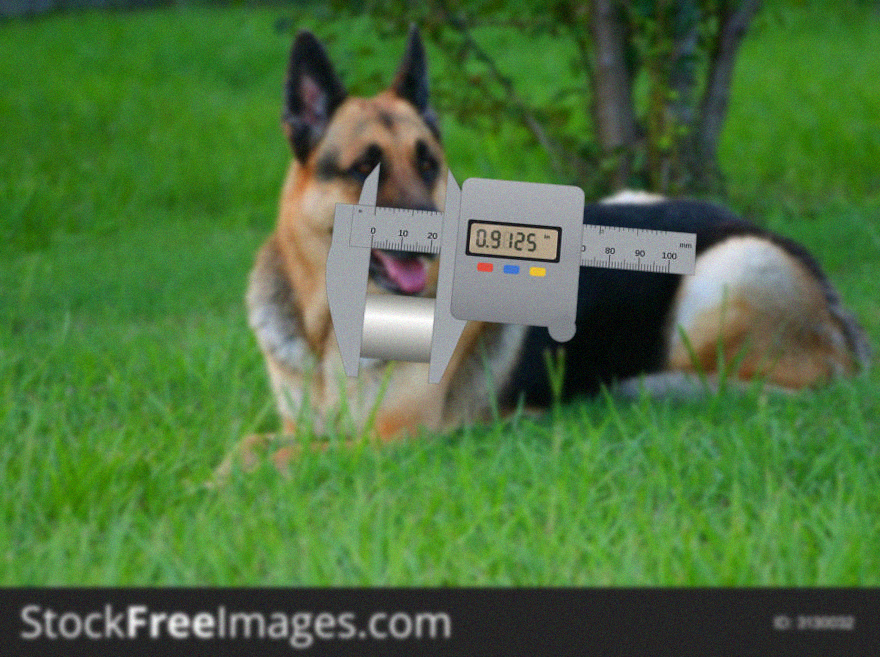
0.9125 in
